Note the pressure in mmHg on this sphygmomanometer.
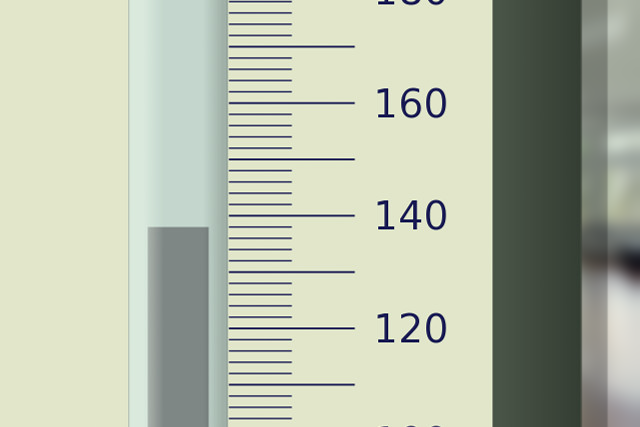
138 mmHg
